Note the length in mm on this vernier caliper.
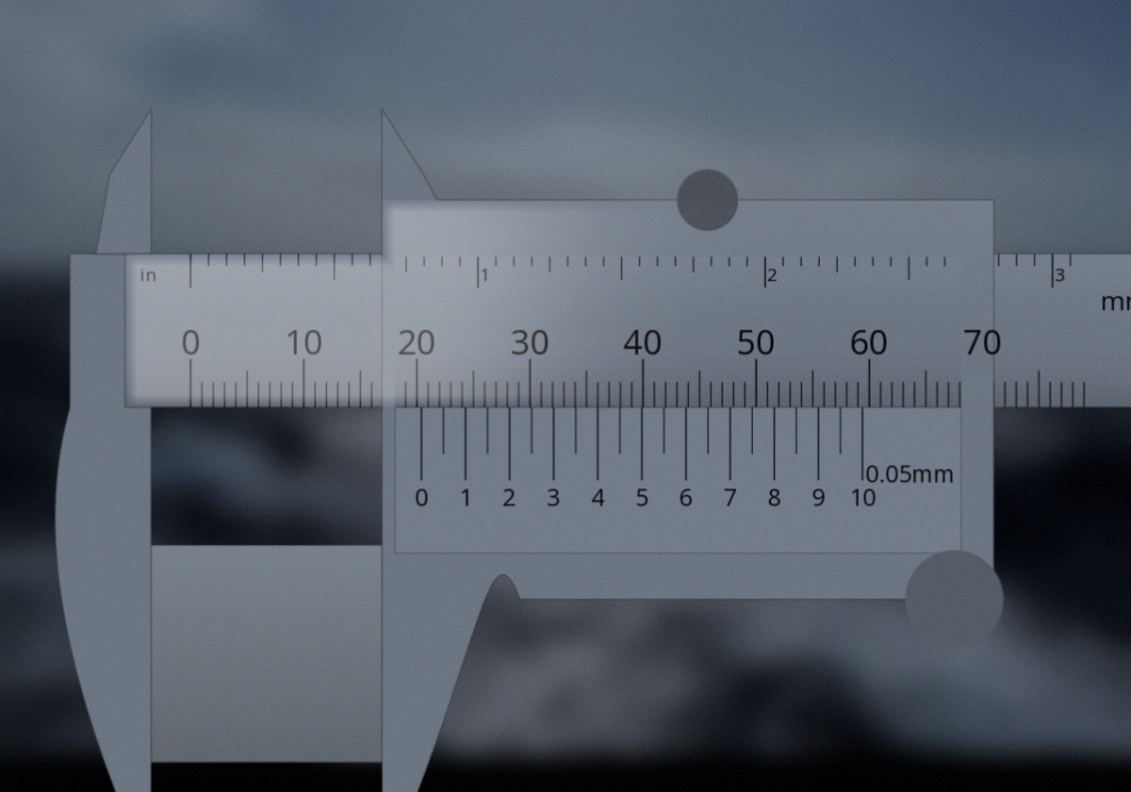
20.4 mm
